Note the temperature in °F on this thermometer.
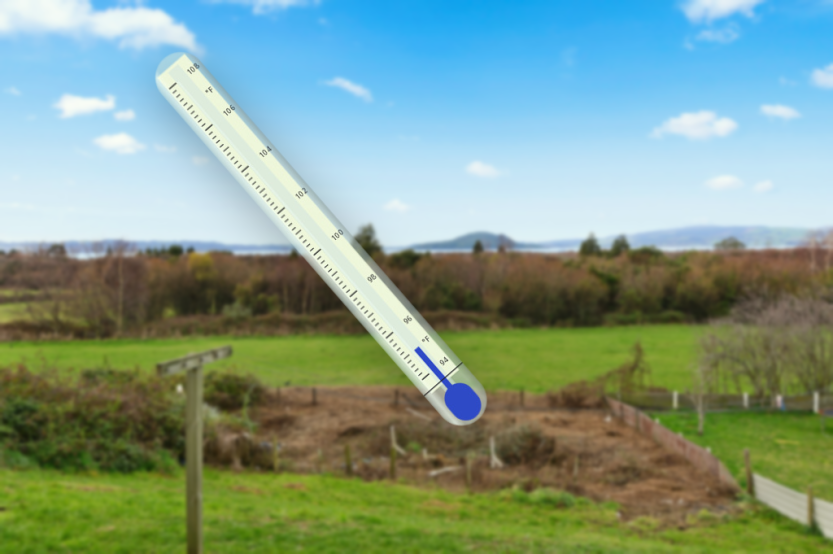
95 °F
